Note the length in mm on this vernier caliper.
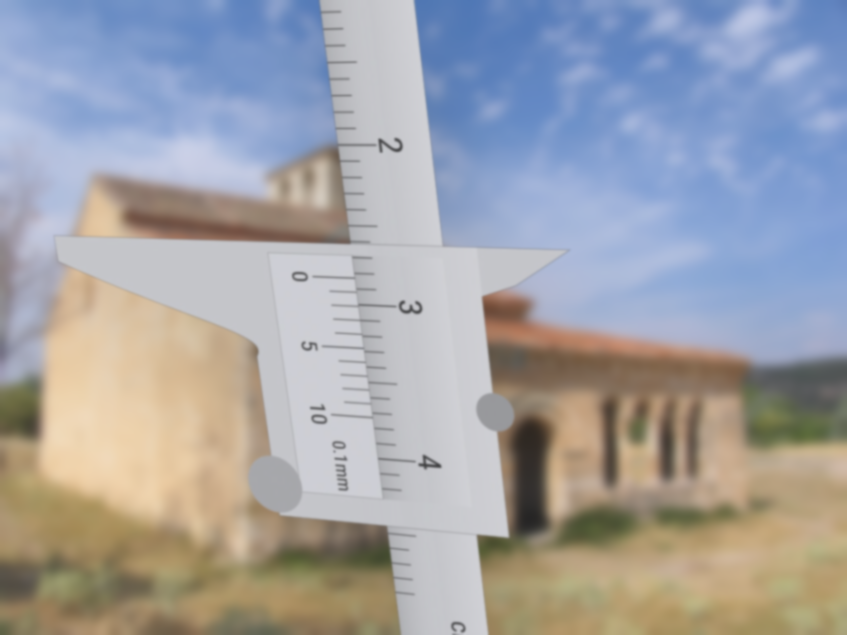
28.3 mm
